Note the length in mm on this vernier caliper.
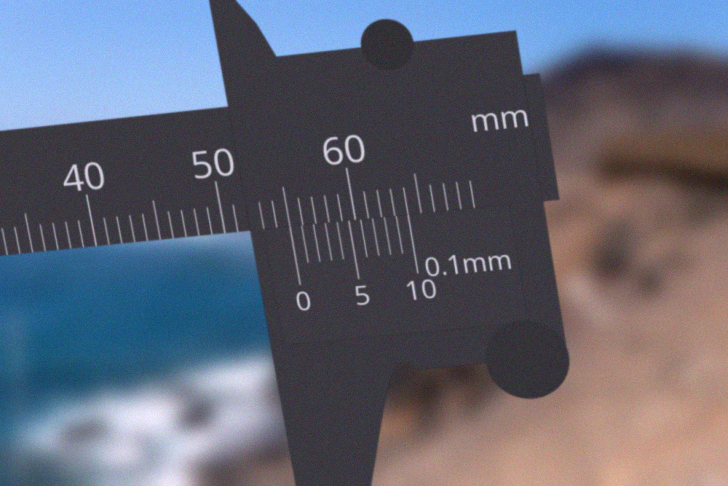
55.0 mm
